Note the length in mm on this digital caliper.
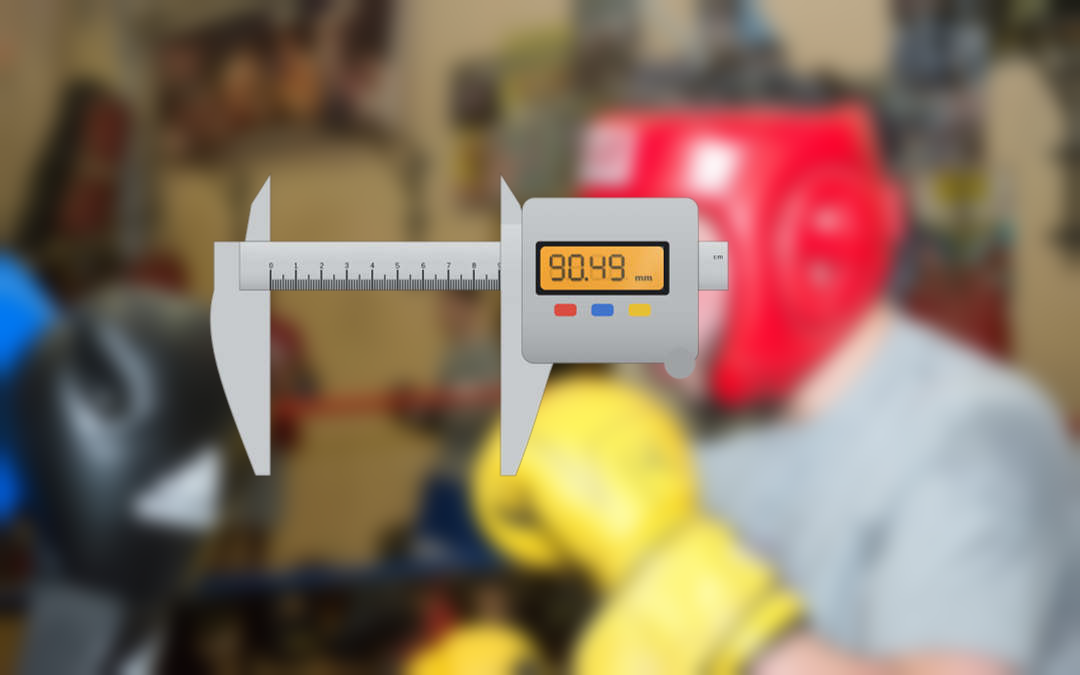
90.49 mm
